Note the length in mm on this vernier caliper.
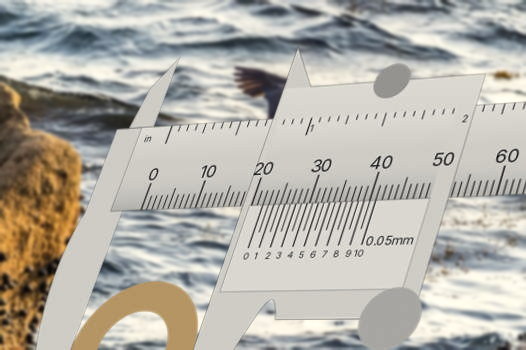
22.0 mm
